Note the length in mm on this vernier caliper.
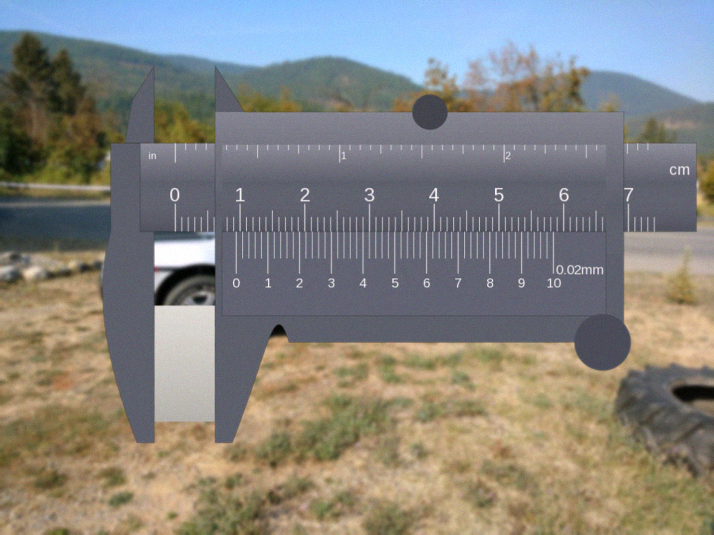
9.4 mm
